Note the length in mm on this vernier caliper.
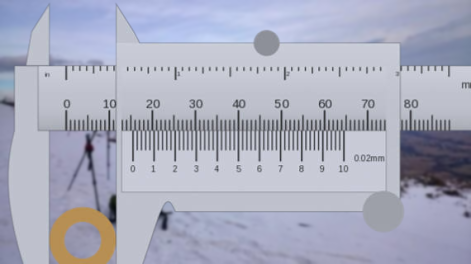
15.5 mm
